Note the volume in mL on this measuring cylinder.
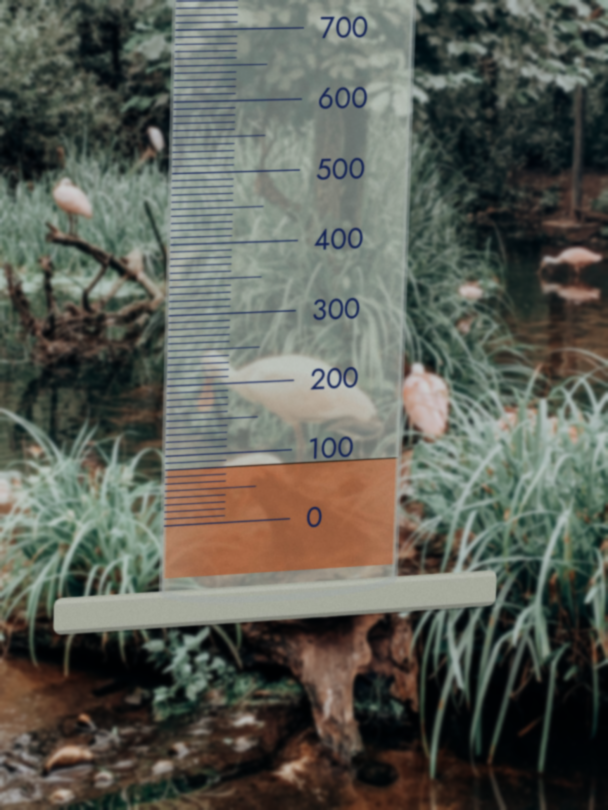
80 mL
